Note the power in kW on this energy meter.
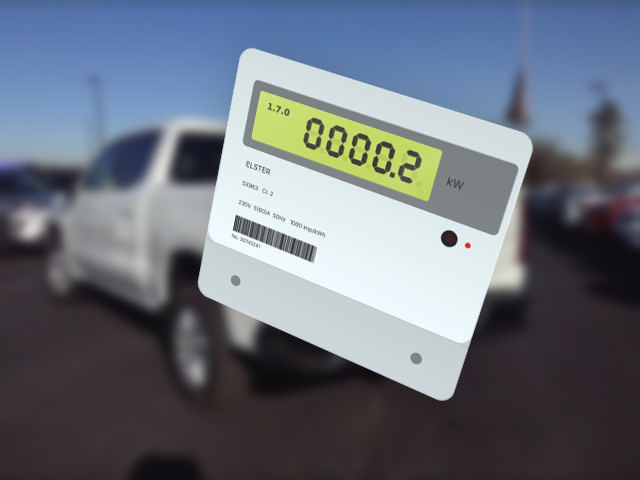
0.2 kW
